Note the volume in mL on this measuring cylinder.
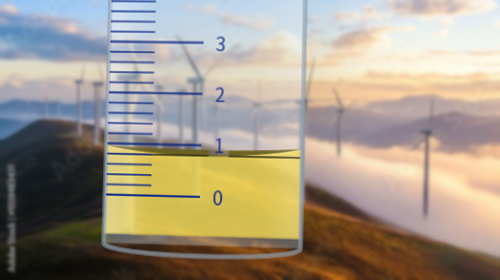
0.8 mL
